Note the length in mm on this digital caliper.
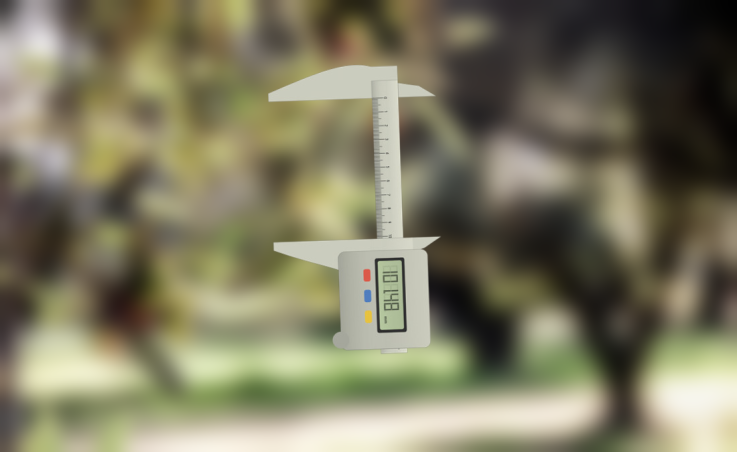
101.48 mm
